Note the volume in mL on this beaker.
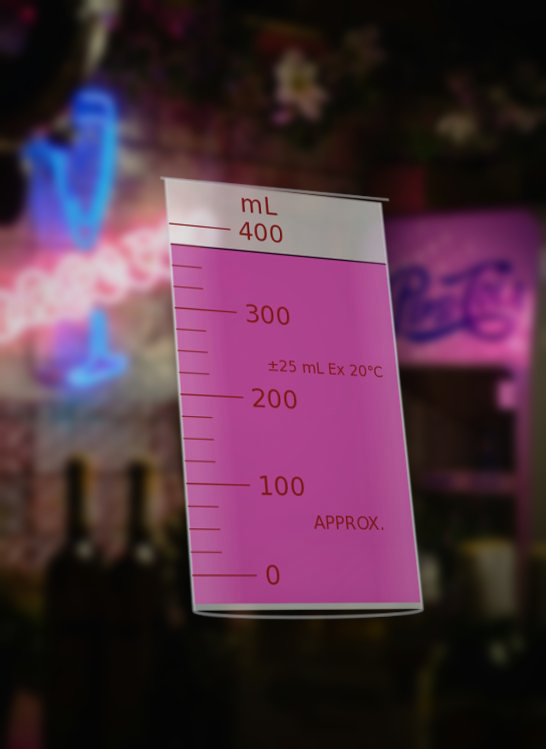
375 mL
